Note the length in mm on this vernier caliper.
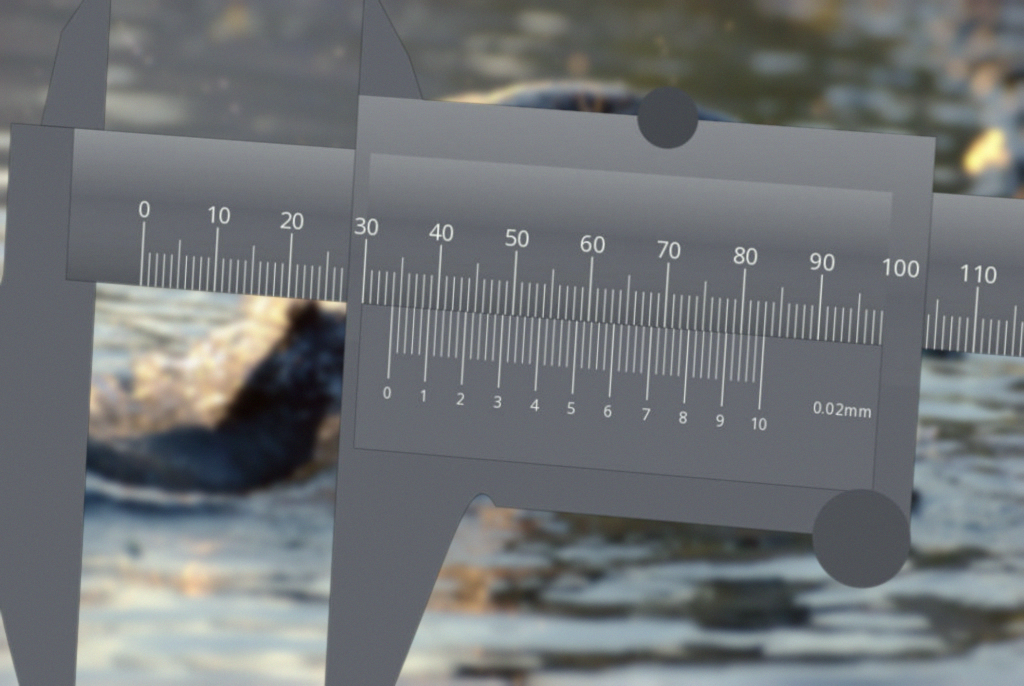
34.0 mm
